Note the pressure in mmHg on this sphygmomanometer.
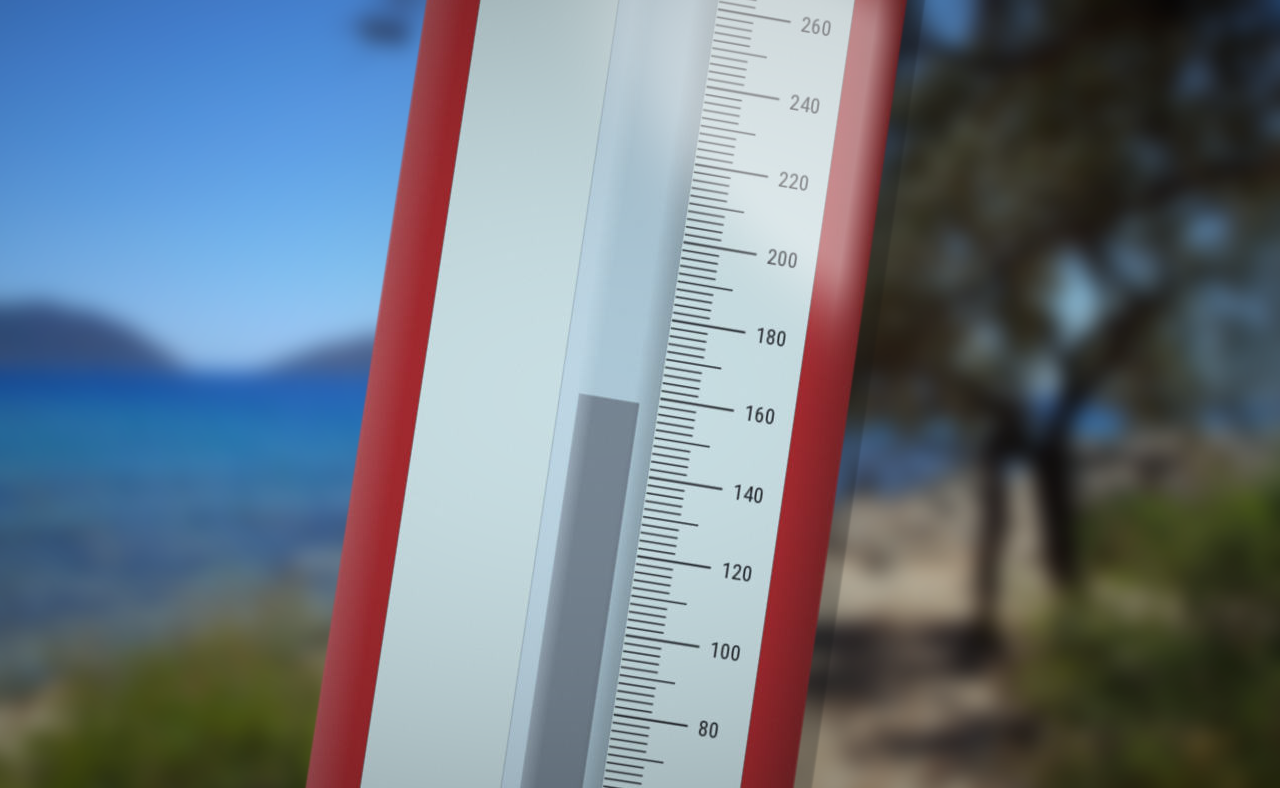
158 mmHg
